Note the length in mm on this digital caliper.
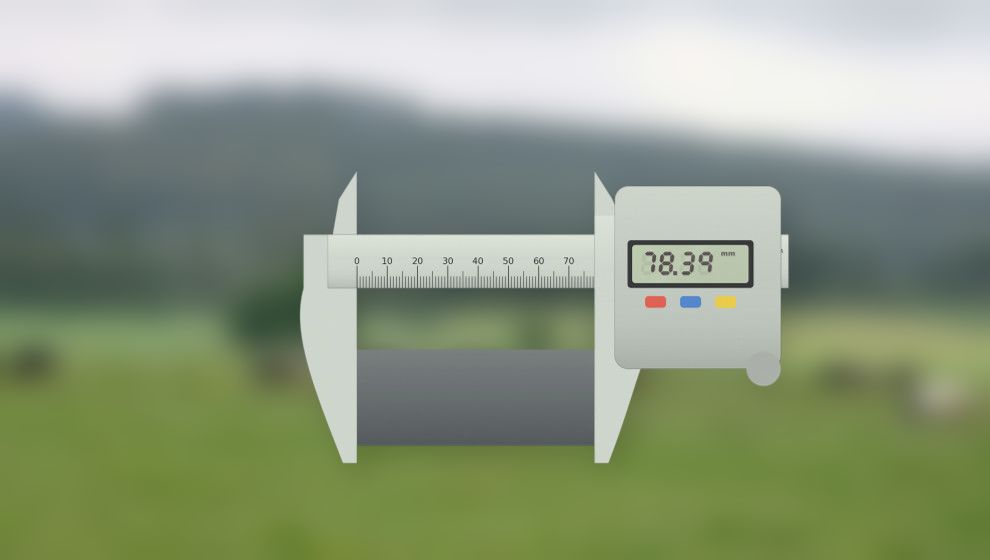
78.39 mm
